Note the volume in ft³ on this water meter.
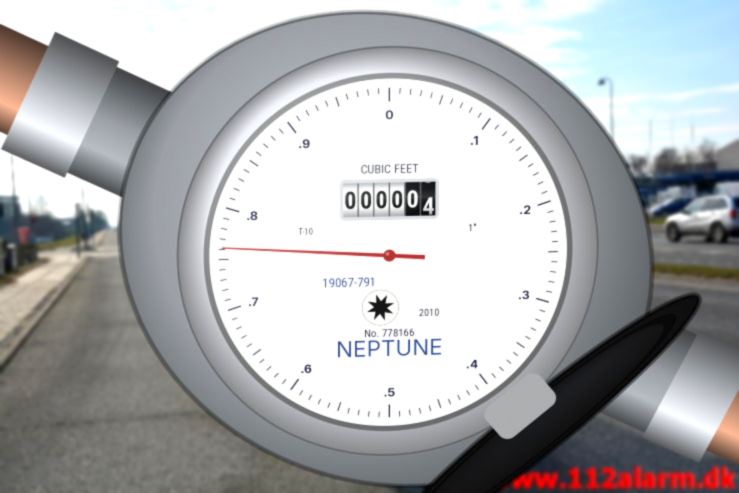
3.76 ft³
